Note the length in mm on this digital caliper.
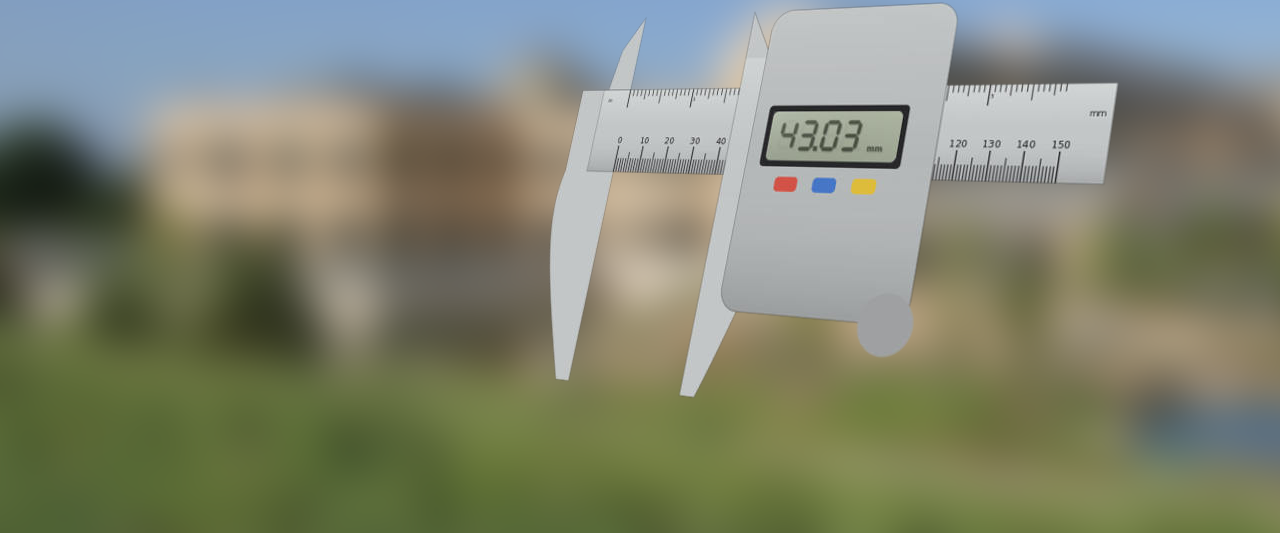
43.03 mm
